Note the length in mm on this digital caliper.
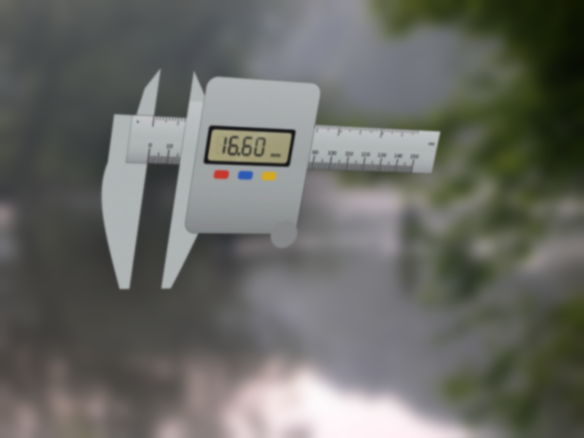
16.60 mm
